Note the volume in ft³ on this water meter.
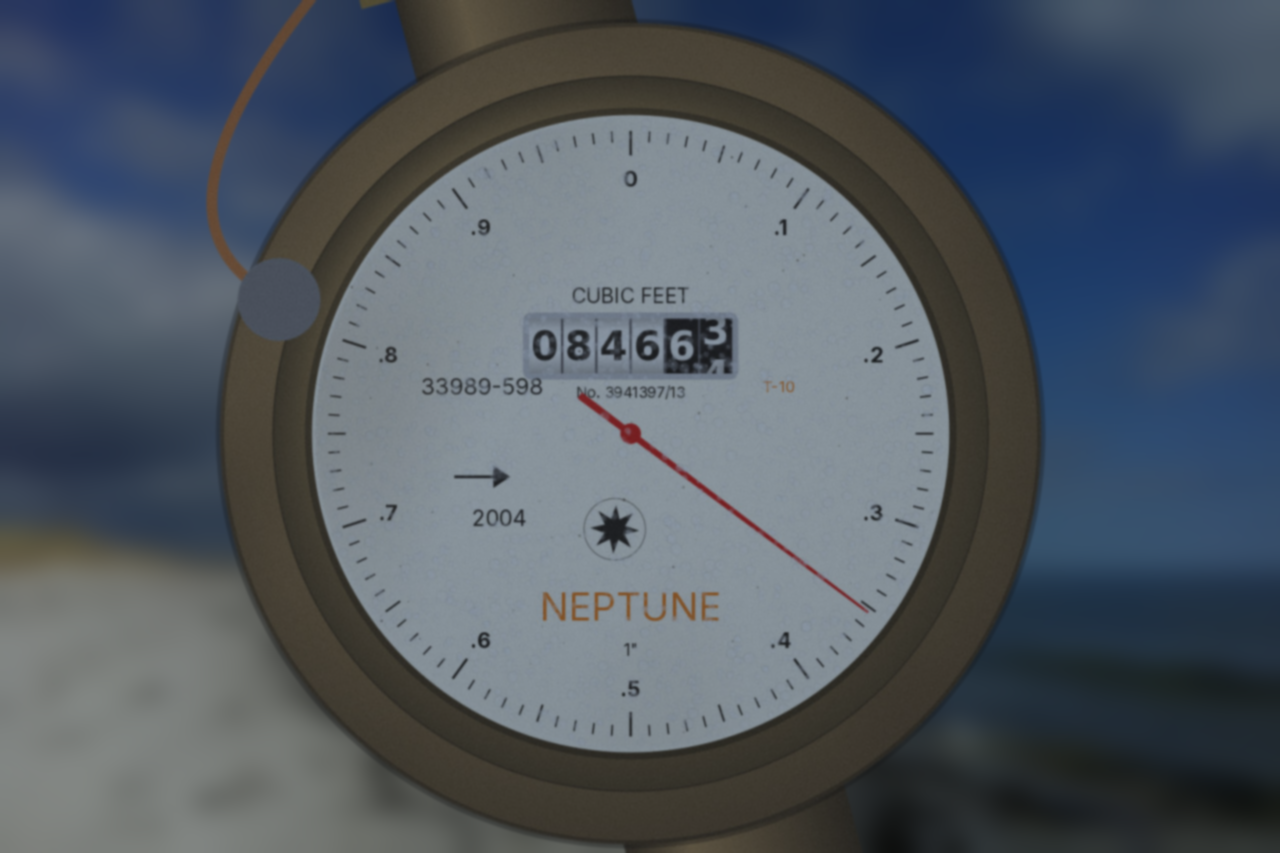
84663.35 ft³
